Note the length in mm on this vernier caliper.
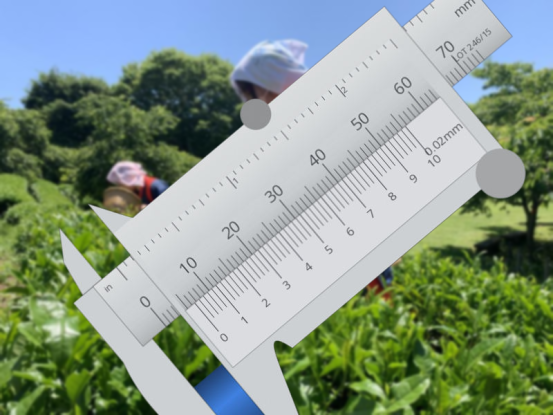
6.6 mm
